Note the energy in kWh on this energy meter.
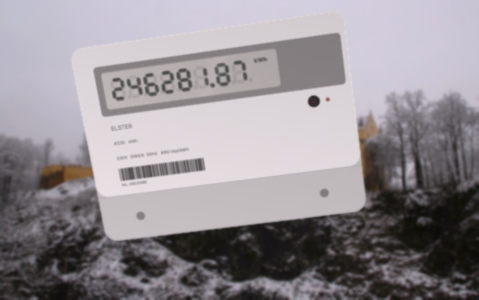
246281.87 kWh
